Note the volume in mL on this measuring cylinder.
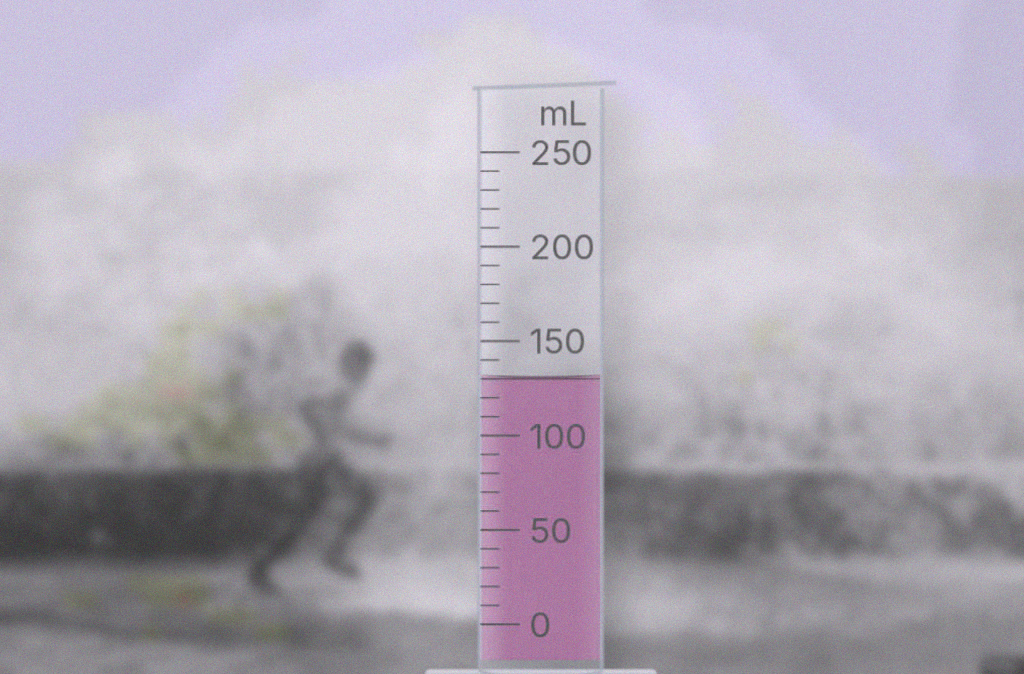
130 mL
